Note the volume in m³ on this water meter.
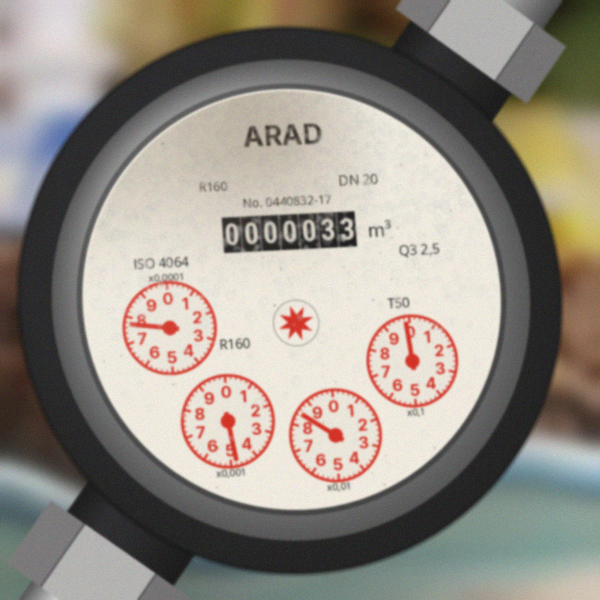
32.9847 m³
